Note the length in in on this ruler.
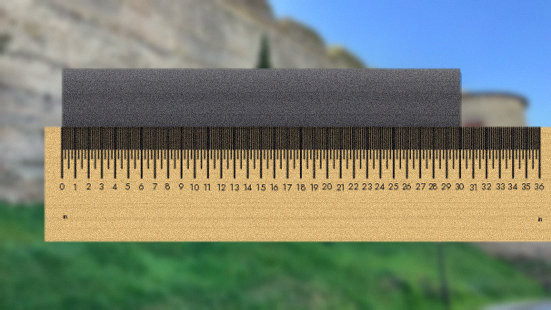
30 in
